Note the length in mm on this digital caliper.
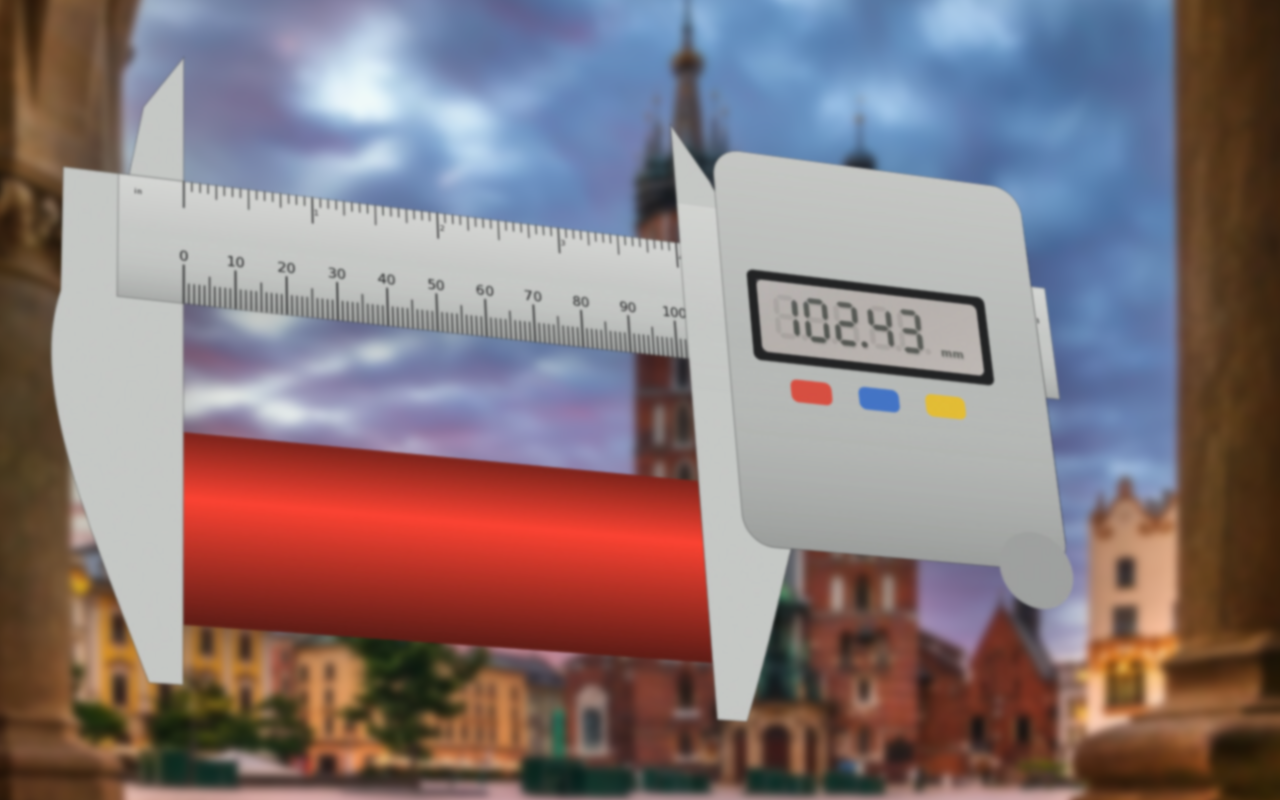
102.43 mm
